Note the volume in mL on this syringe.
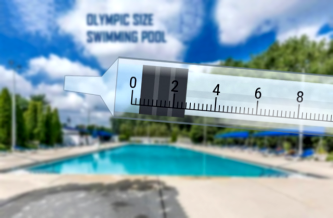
0.4 mL
